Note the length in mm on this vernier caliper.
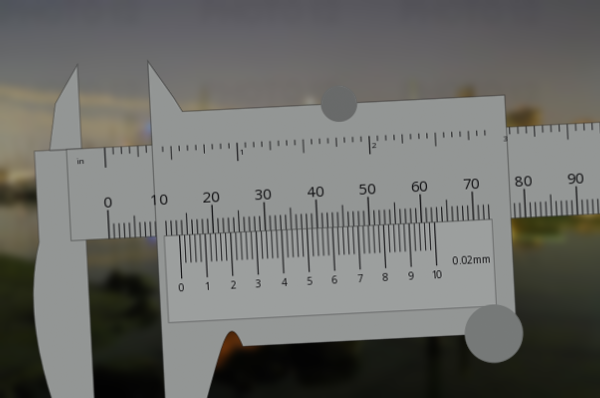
13.5 mm
